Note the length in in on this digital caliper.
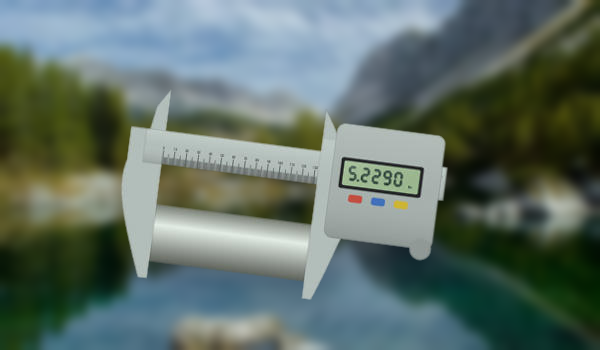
5.2290 in
